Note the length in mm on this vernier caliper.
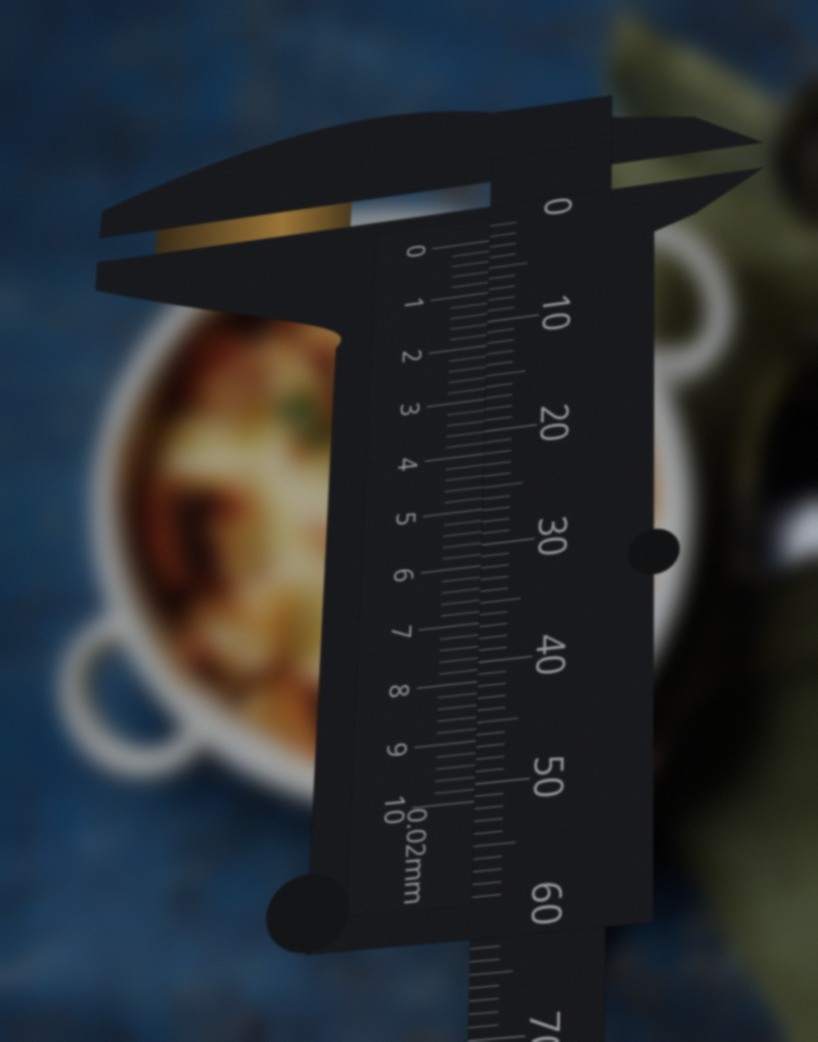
2.4 mm
